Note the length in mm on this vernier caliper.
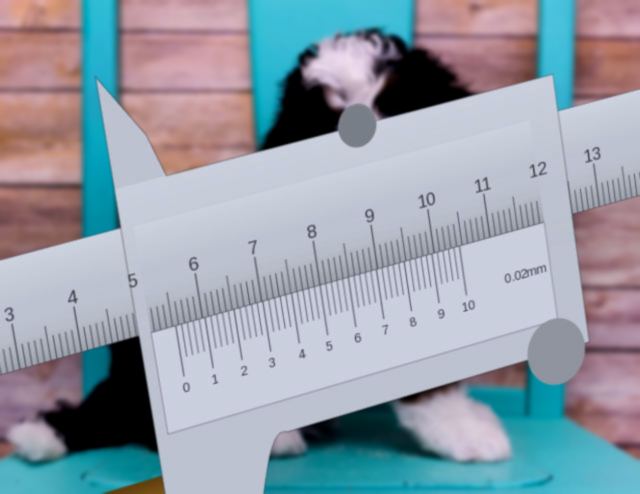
55.5 mm
